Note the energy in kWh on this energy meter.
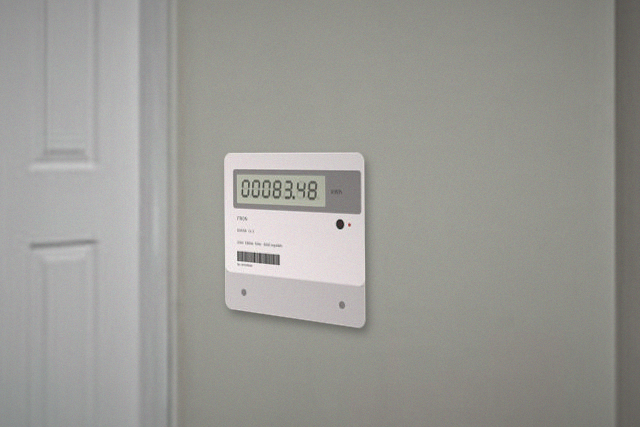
83.48 kWh
